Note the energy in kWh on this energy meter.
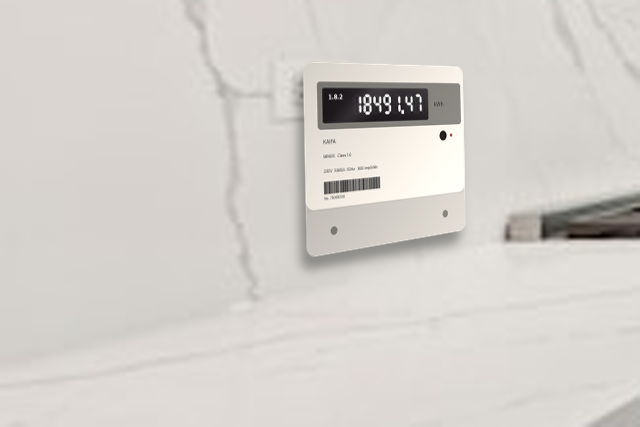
18491.47 kWh
